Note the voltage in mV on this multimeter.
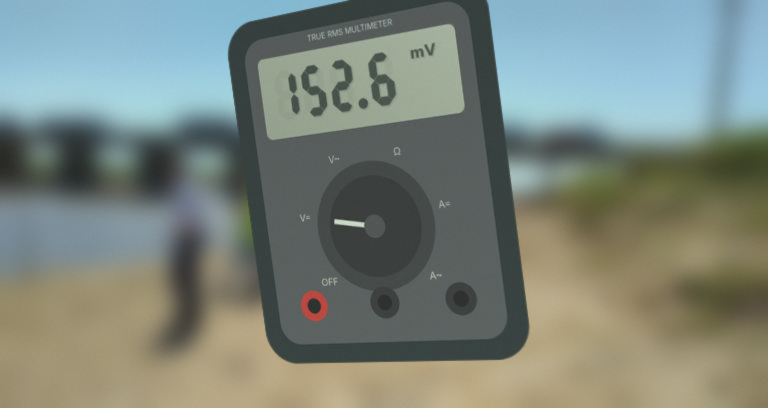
152.6 mV
